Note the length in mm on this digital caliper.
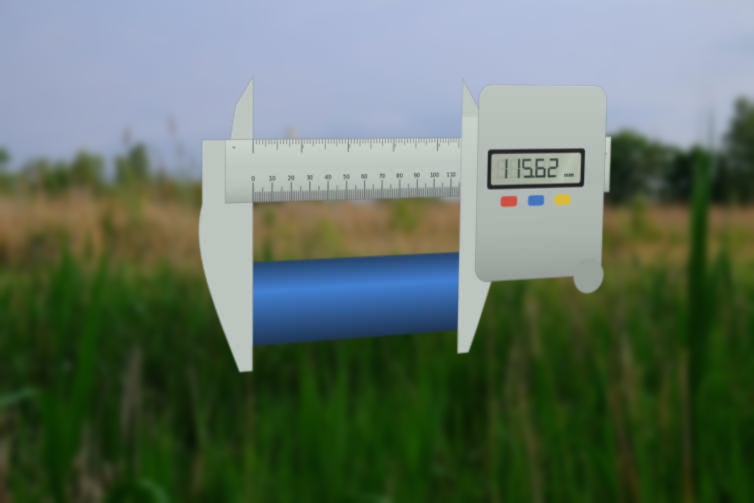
115.62 mm
